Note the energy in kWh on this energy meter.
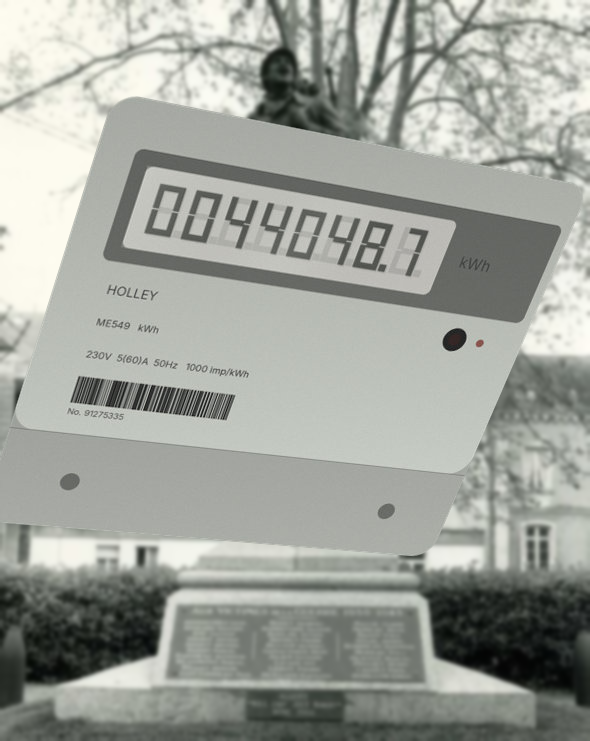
44048.7 kWh
